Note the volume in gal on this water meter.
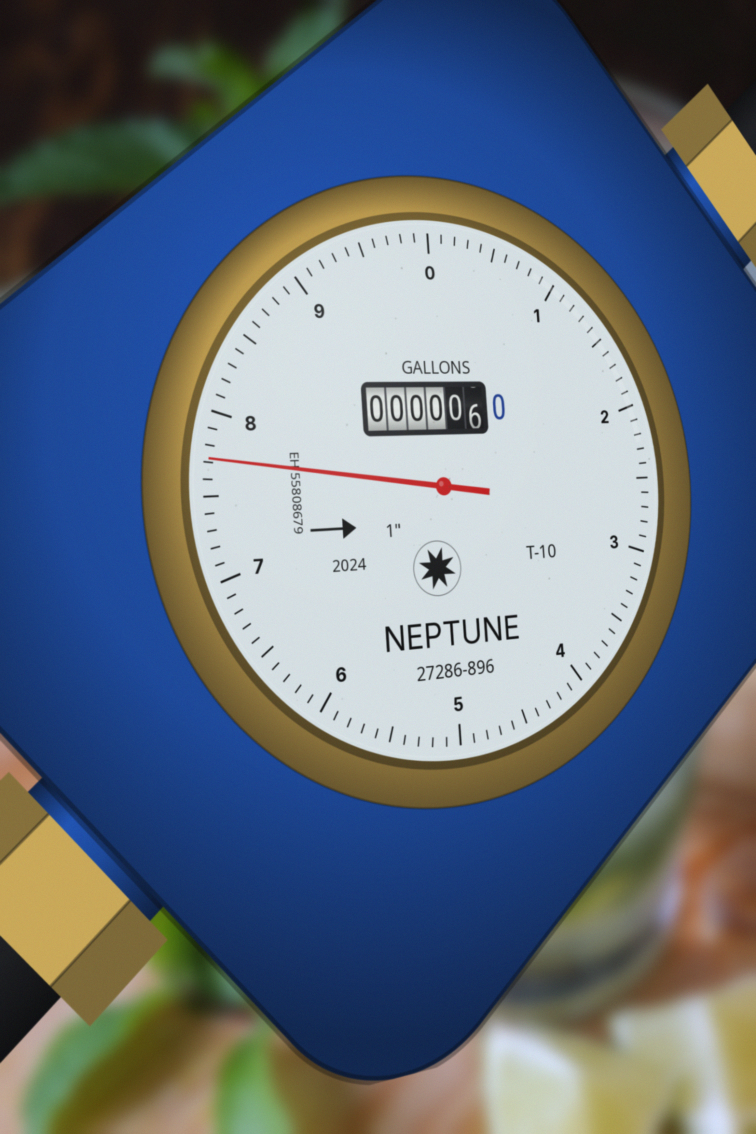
57.7 gal
